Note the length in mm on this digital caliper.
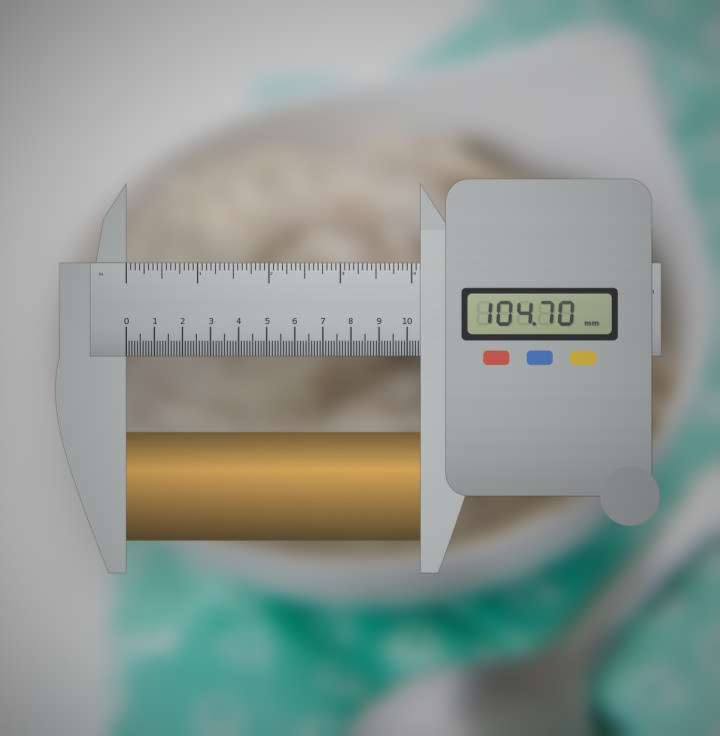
104.70 mm
